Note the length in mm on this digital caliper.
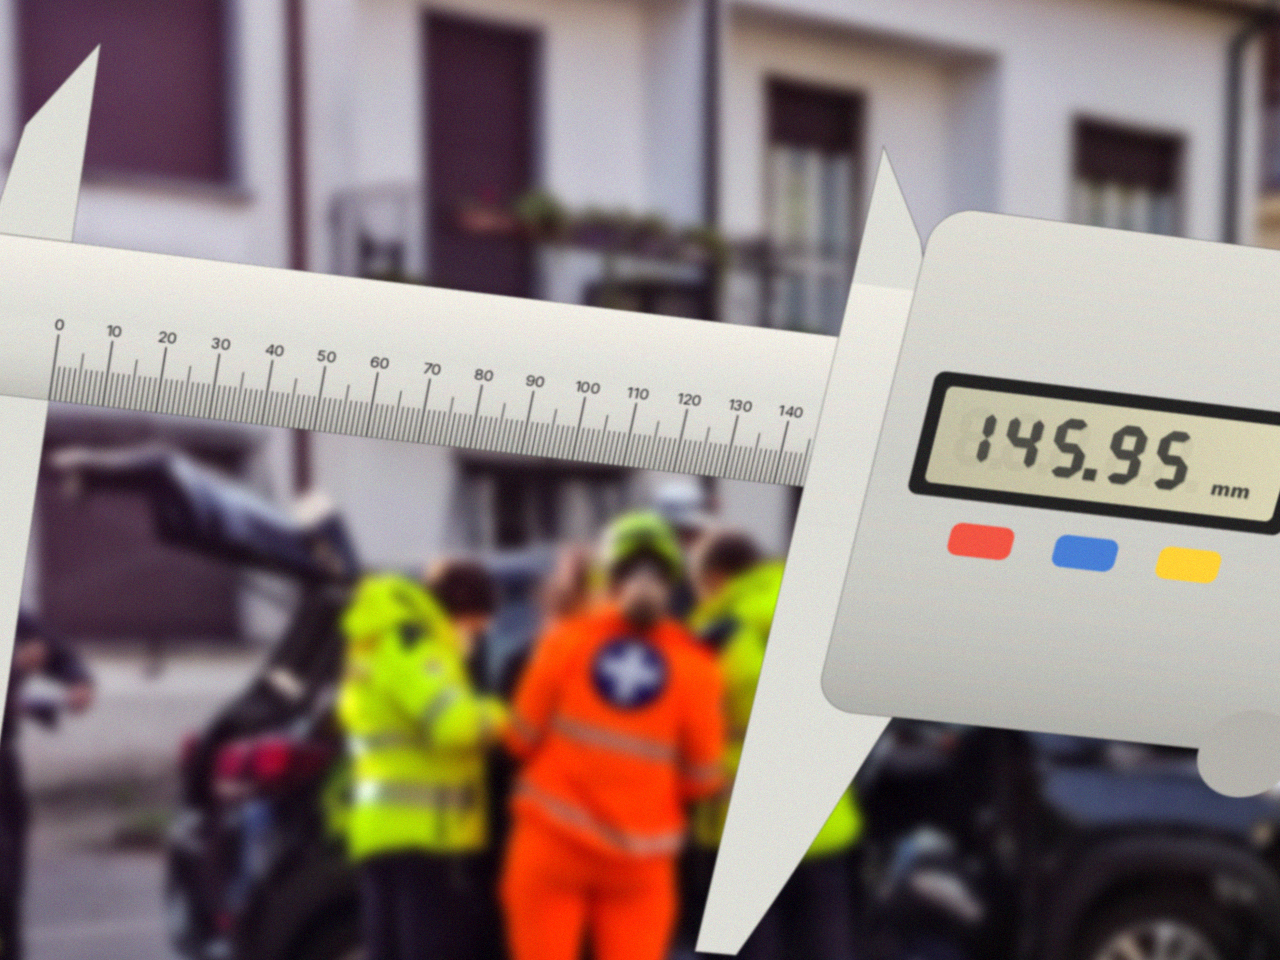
145.95 mm
